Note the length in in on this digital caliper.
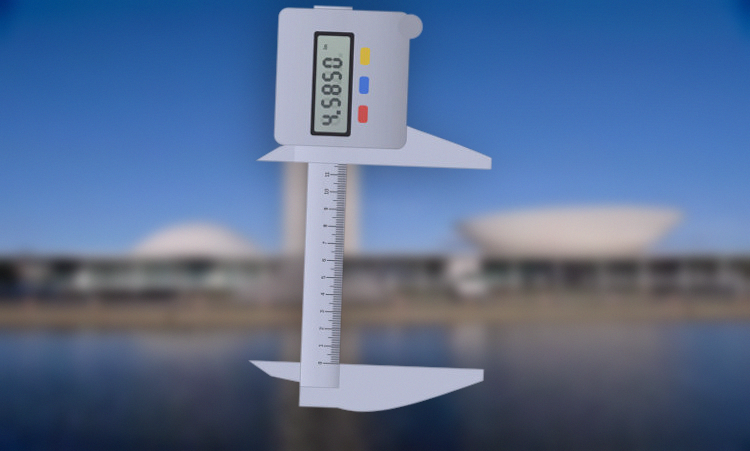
4.5850 in
